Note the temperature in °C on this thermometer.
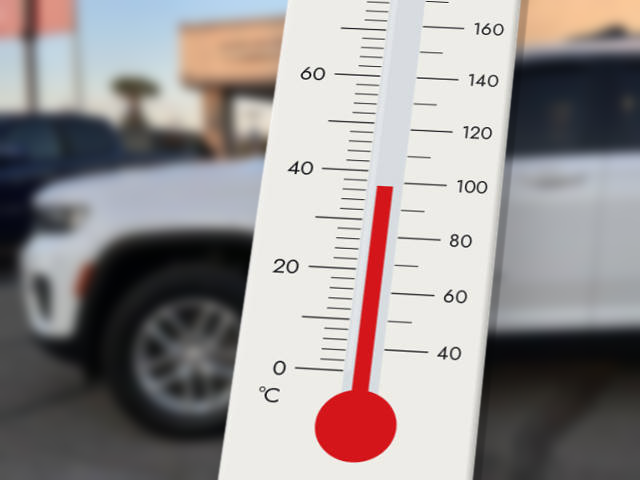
37 °C
